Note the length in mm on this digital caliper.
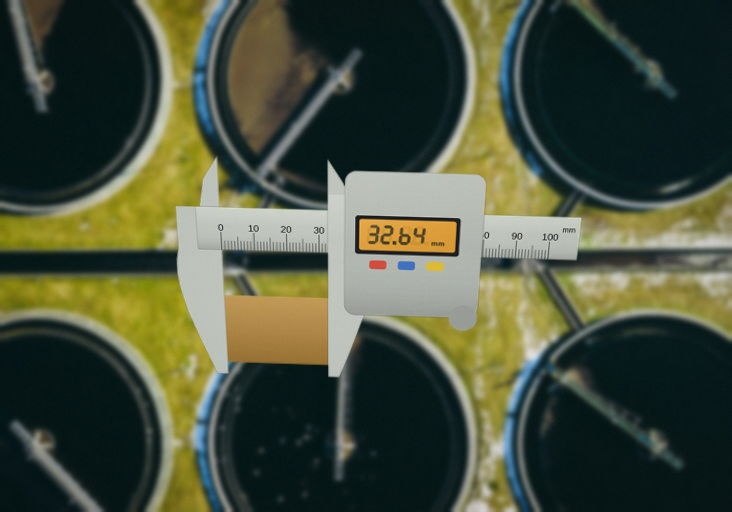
32.64 mm
